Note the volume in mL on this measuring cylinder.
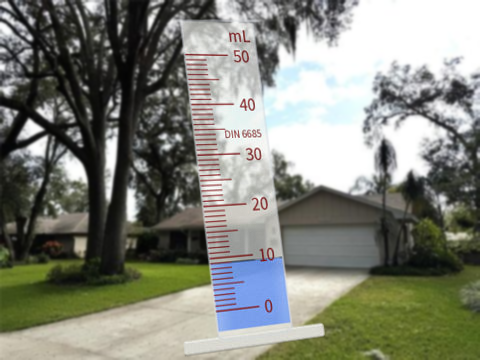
9 mL
